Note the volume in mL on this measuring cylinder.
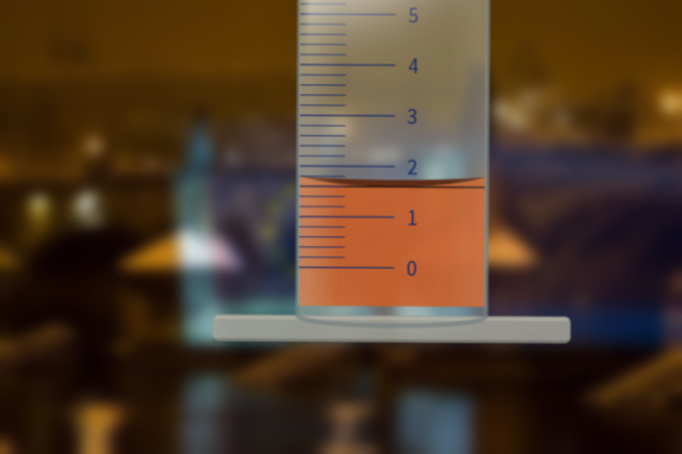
1.6 mL
